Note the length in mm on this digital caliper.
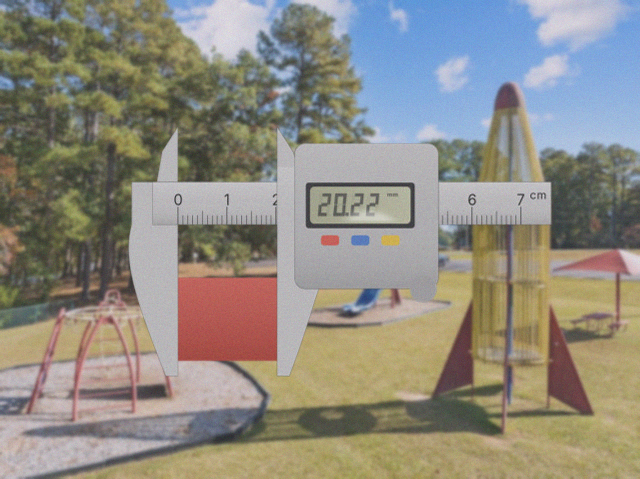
20.22 mm
